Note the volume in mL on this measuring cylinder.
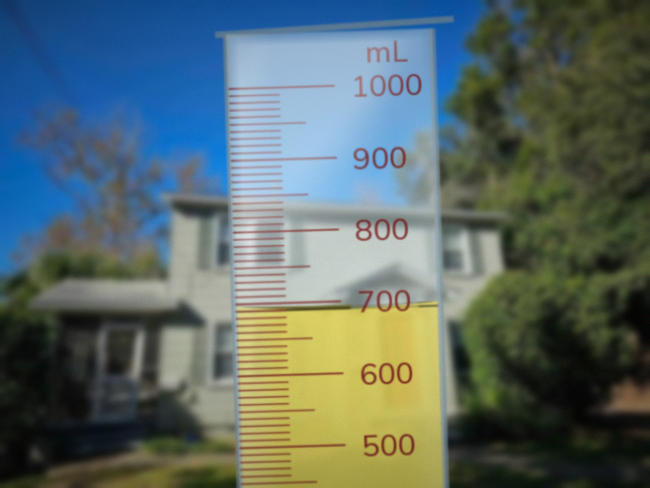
690 mL
